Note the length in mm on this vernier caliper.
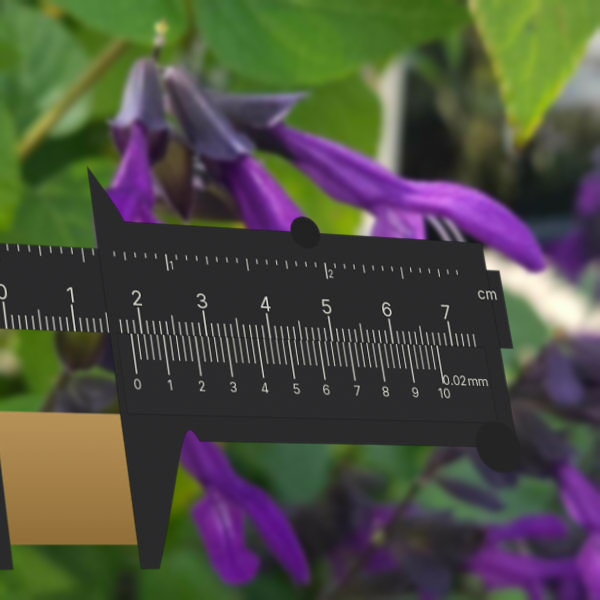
18.4 mm
